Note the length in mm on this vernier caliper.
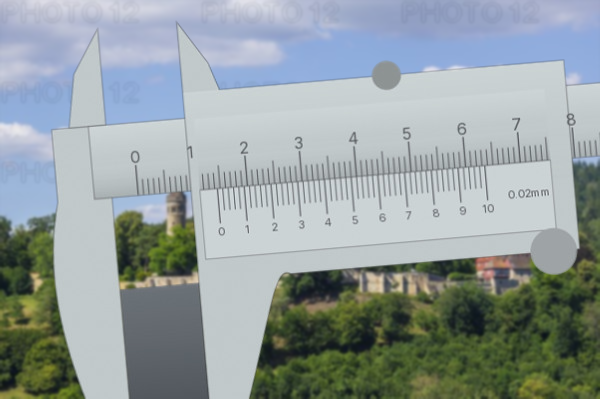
14.5 mm
